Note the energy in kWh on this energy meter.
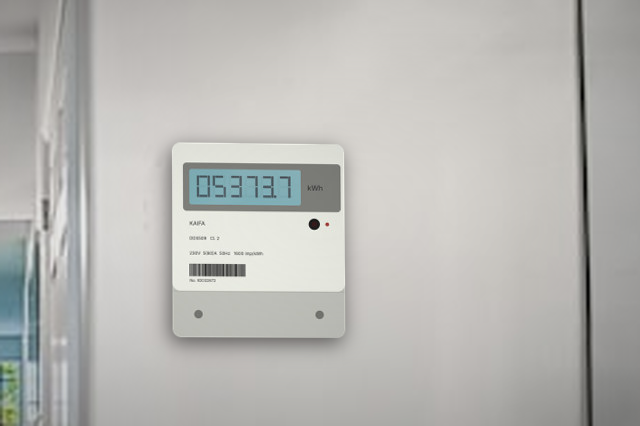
5373.7 kWh
